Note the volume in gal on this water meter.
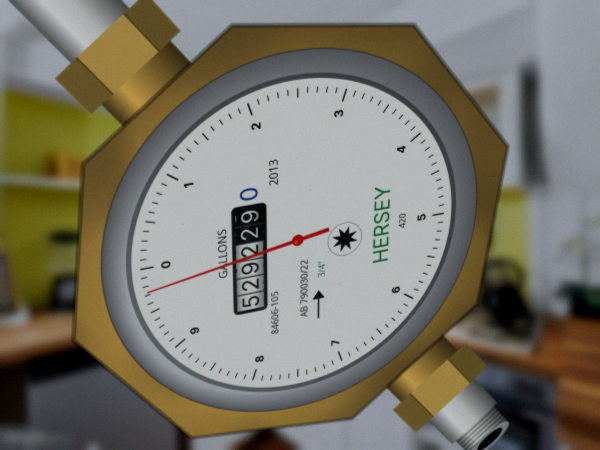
5292289.7 gal
